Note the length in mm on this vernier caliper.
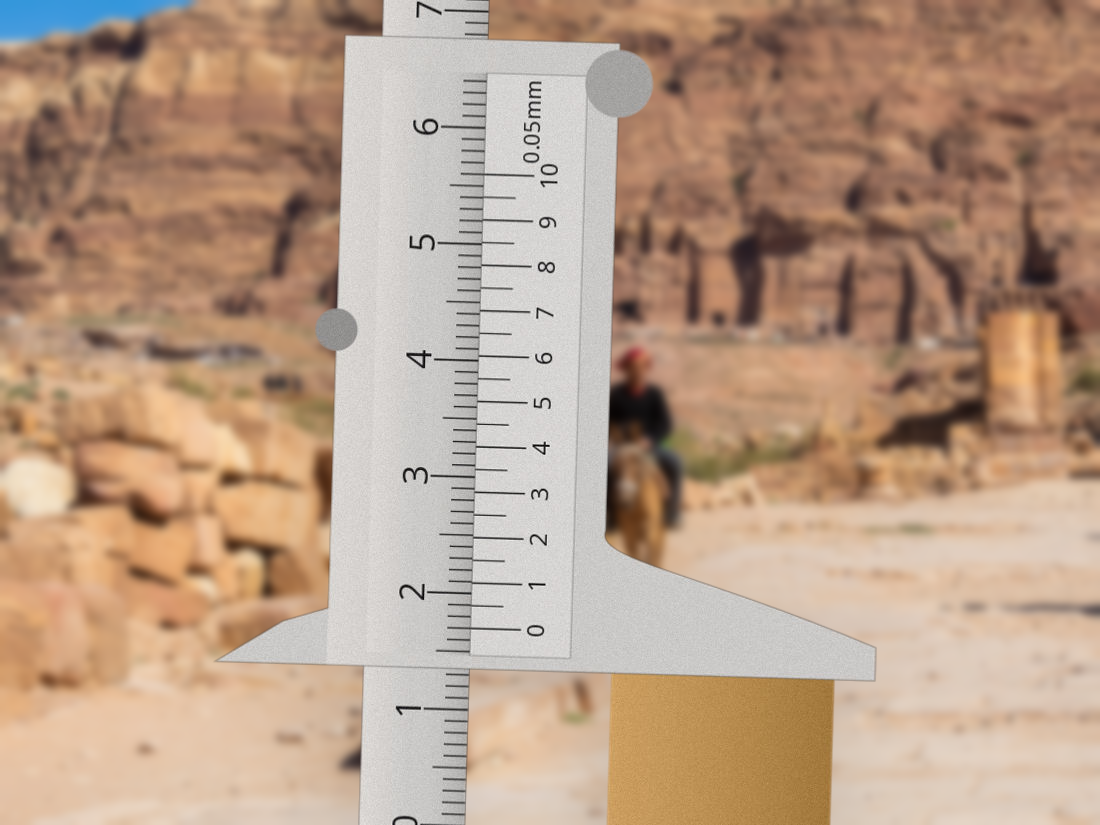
17.0 mm
